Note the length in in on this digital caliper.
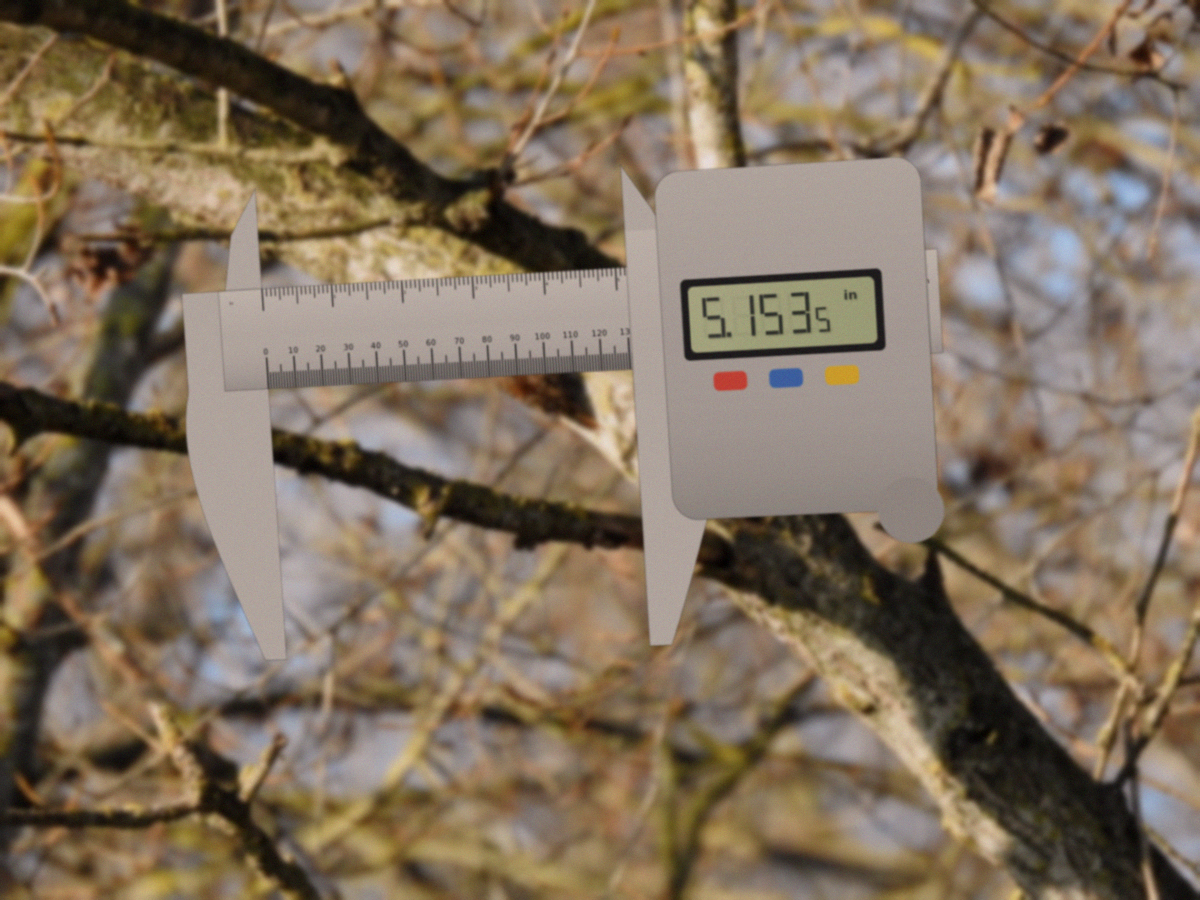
5.1535 in
